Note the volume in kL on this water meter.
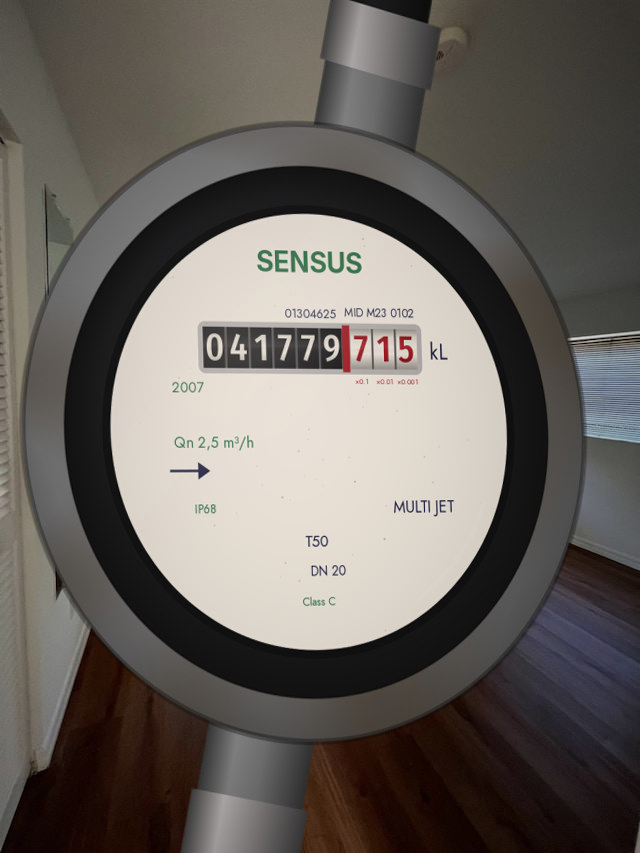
41779.715 kL
